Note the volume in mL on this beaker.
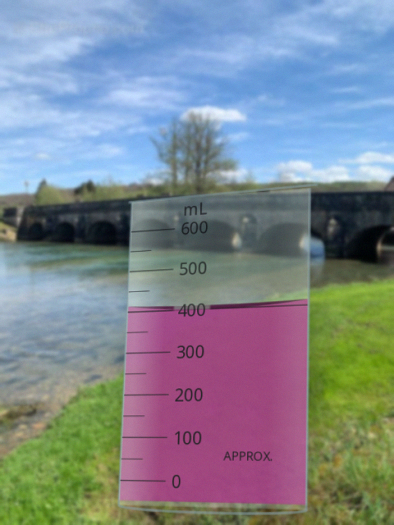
400 mL
